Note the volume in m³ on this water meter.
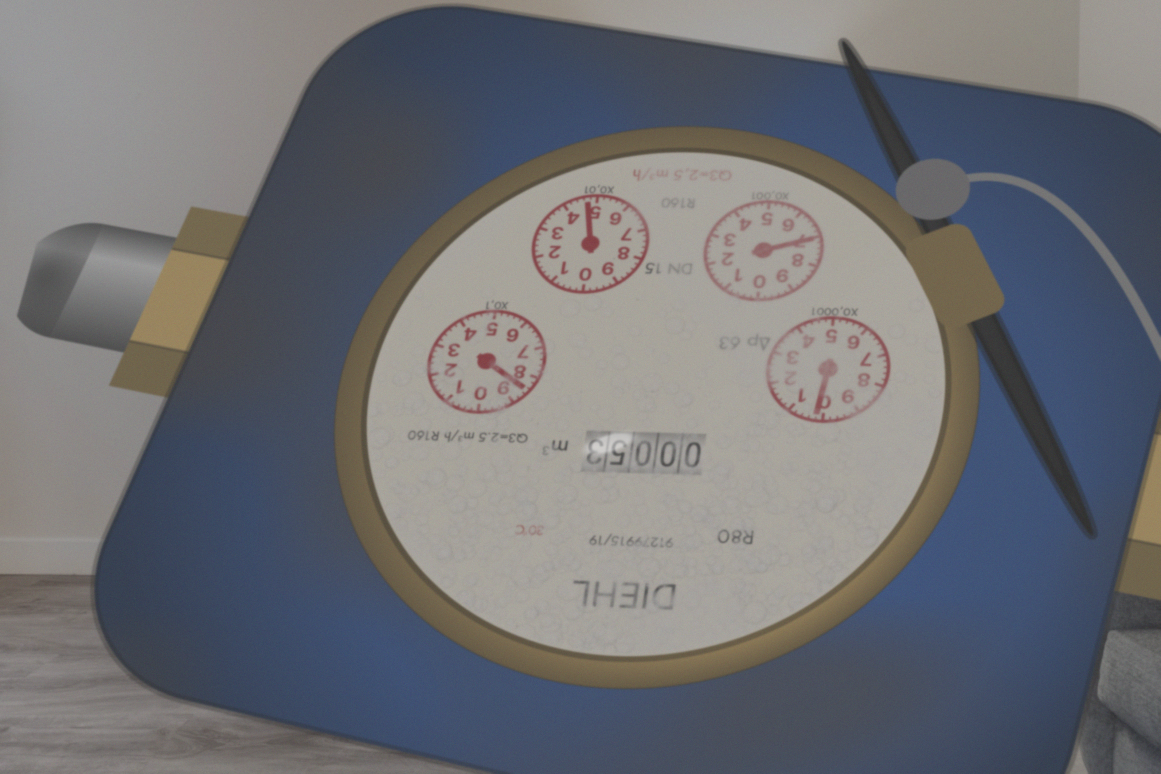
53.8470 m³
